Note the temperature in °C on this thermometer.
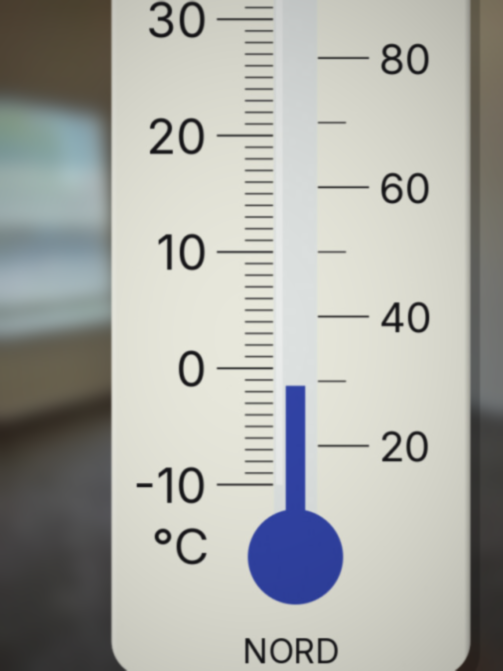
-1.5 °C
